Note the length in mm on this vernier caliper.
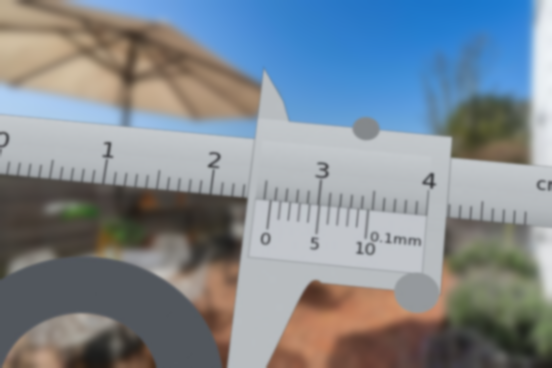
25.6 mm
